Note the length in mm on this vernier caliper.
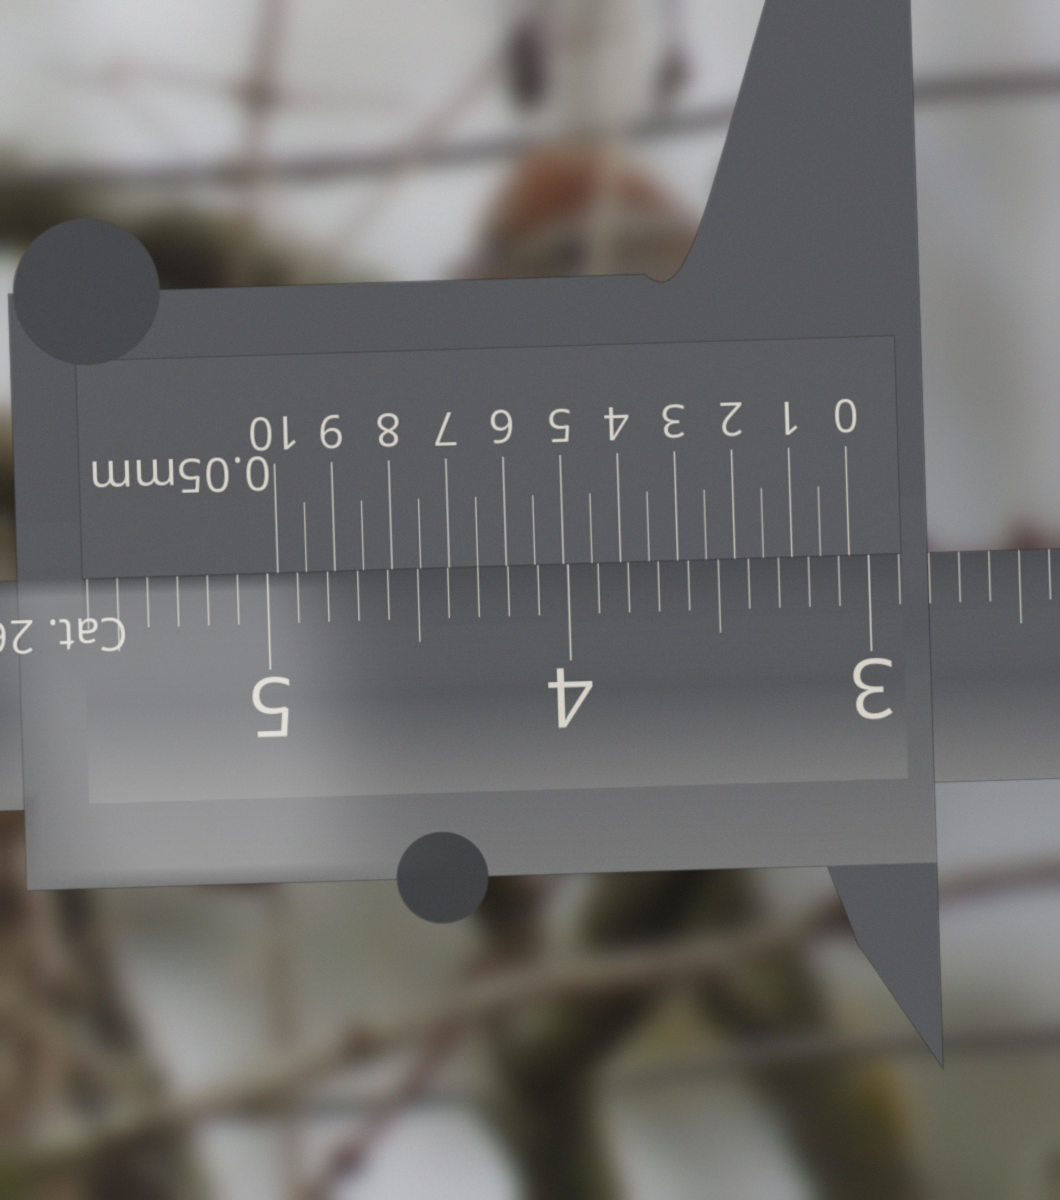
30.65 mm
